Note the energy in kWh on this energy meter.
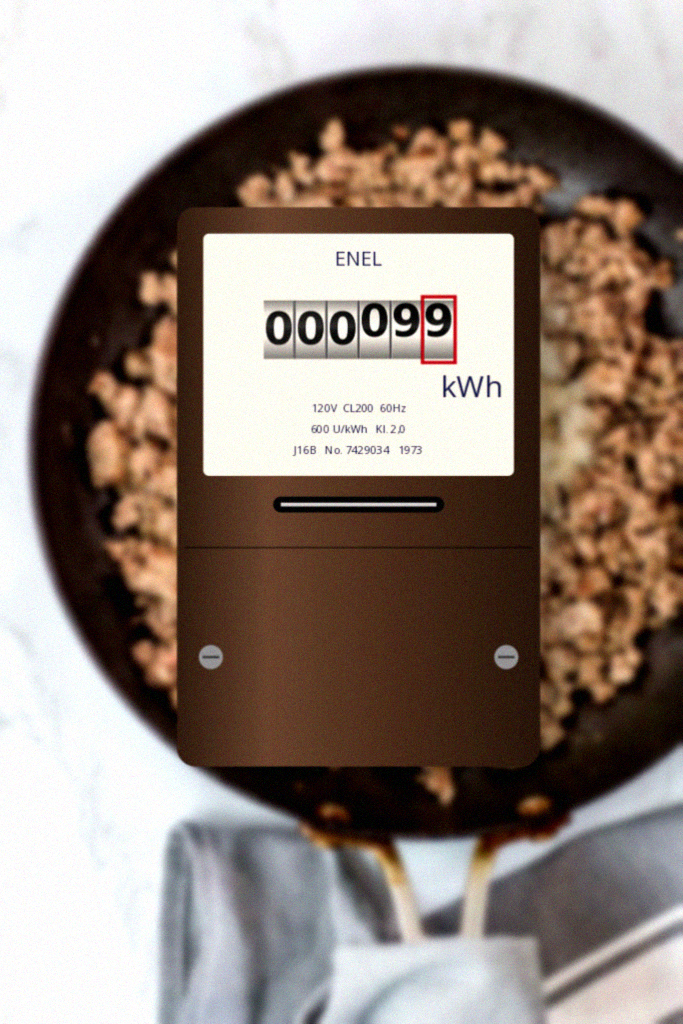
9.9 kWh
